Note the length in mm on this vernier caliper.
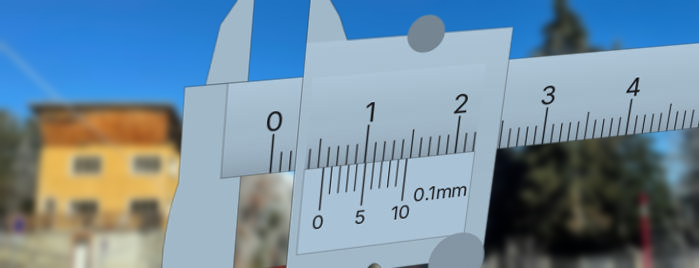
5.6 mm
